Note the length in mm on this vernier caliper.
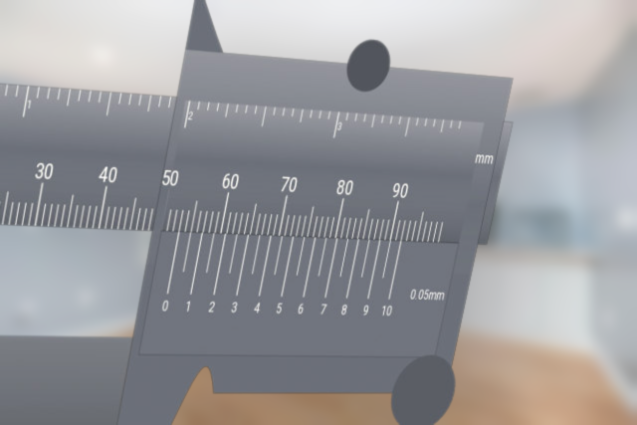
53.0 mm
